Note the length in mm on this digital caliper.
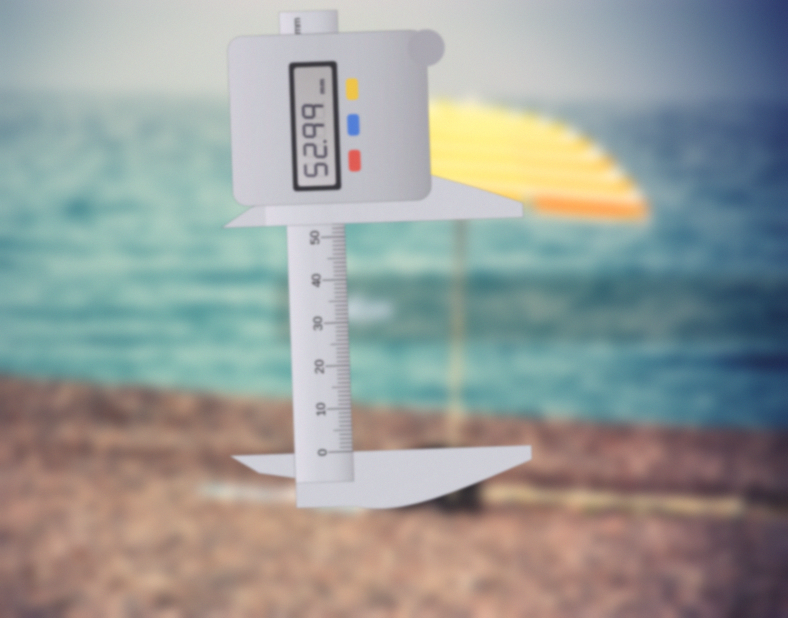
52.99 mm
